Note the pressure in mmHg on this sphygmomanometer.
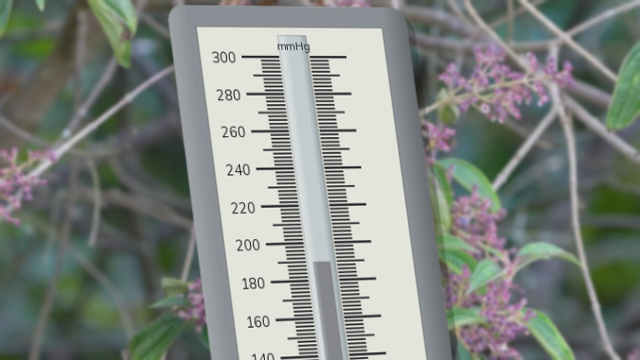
190 mmHg
